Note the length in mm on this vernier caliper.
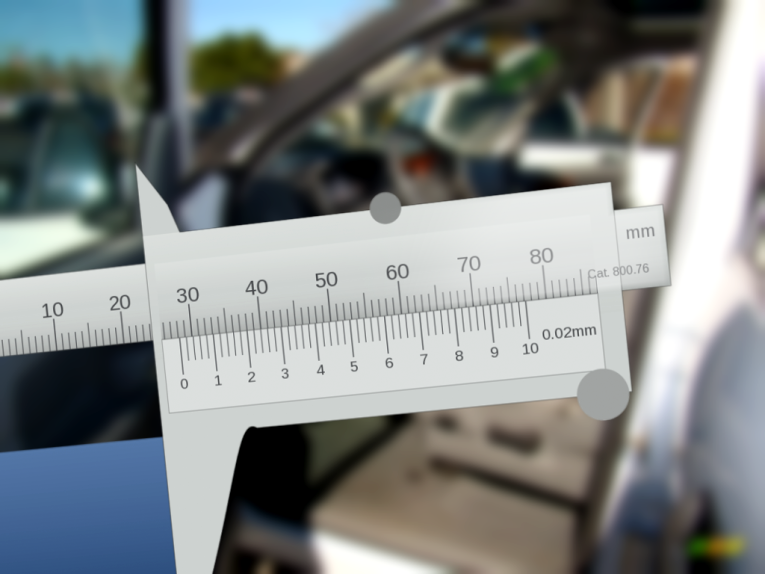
28.2 mm
